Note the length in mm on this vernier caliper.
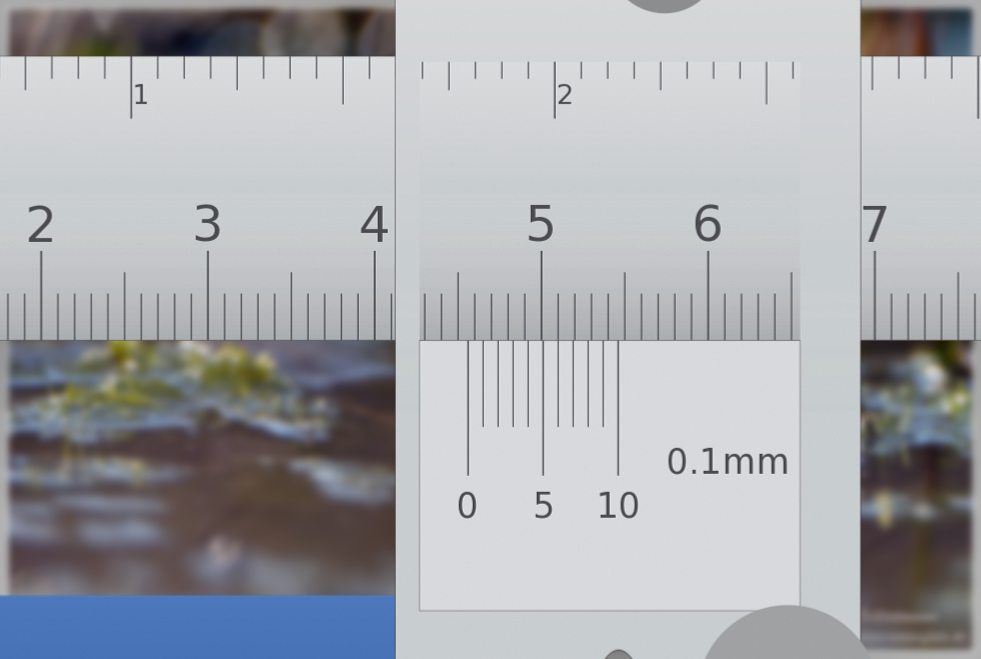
45.6 mm
